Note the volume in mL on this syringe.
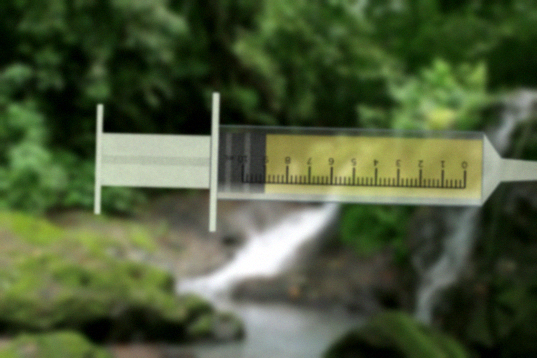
9 mL
